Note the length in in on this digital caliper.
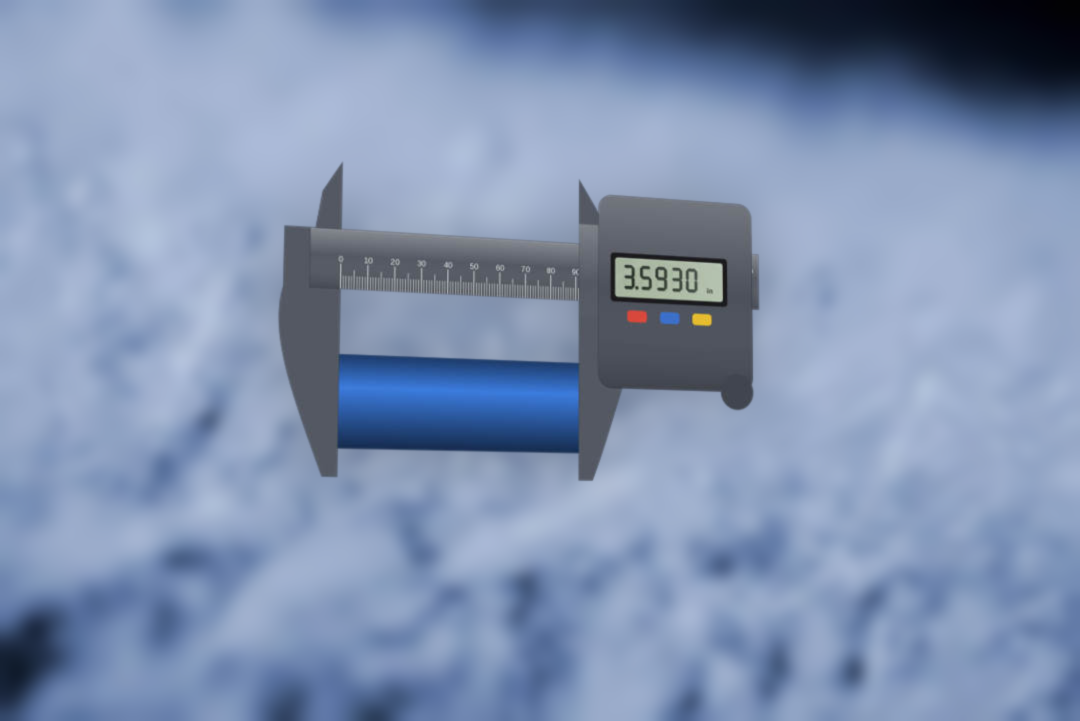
3.5930 in
